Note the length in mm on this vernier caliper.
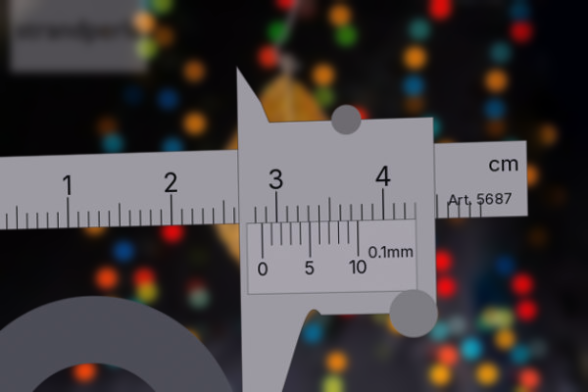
28.6 mm
